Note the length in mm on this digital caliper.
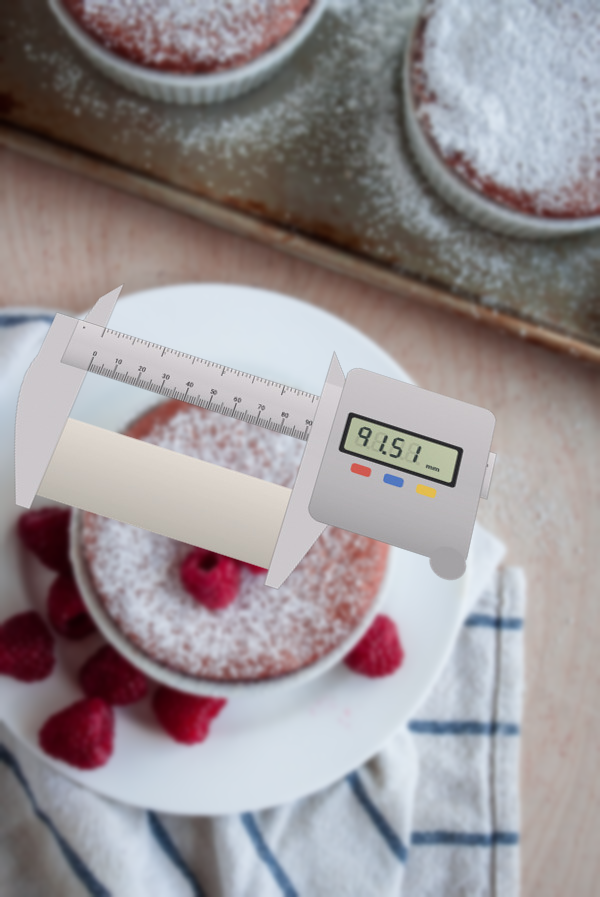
91.51 mm
